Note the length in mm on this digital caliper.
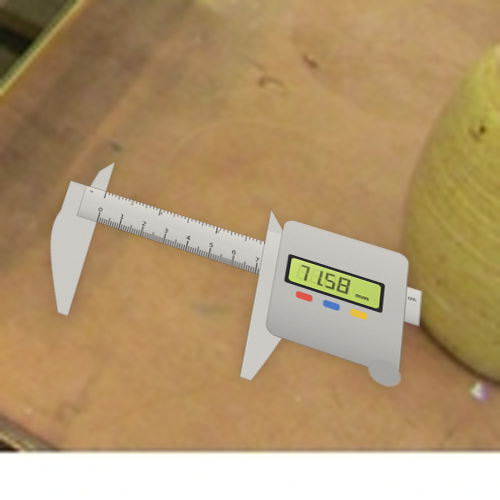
71.58 mm
